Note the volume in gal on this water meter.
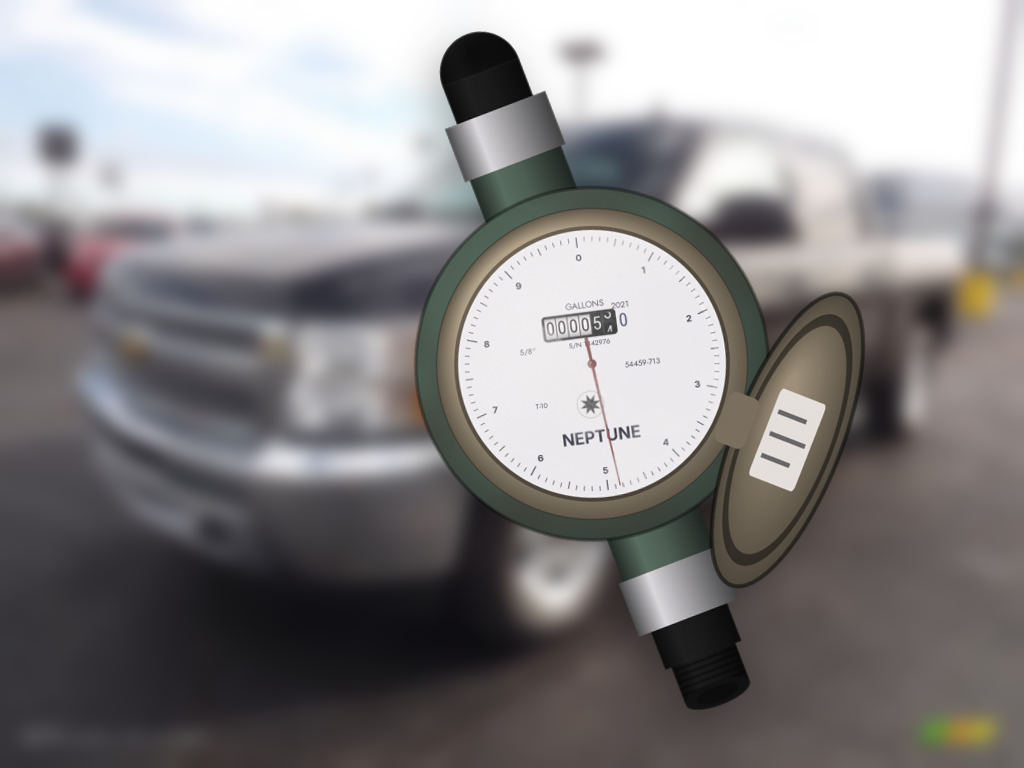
534.8 gal
